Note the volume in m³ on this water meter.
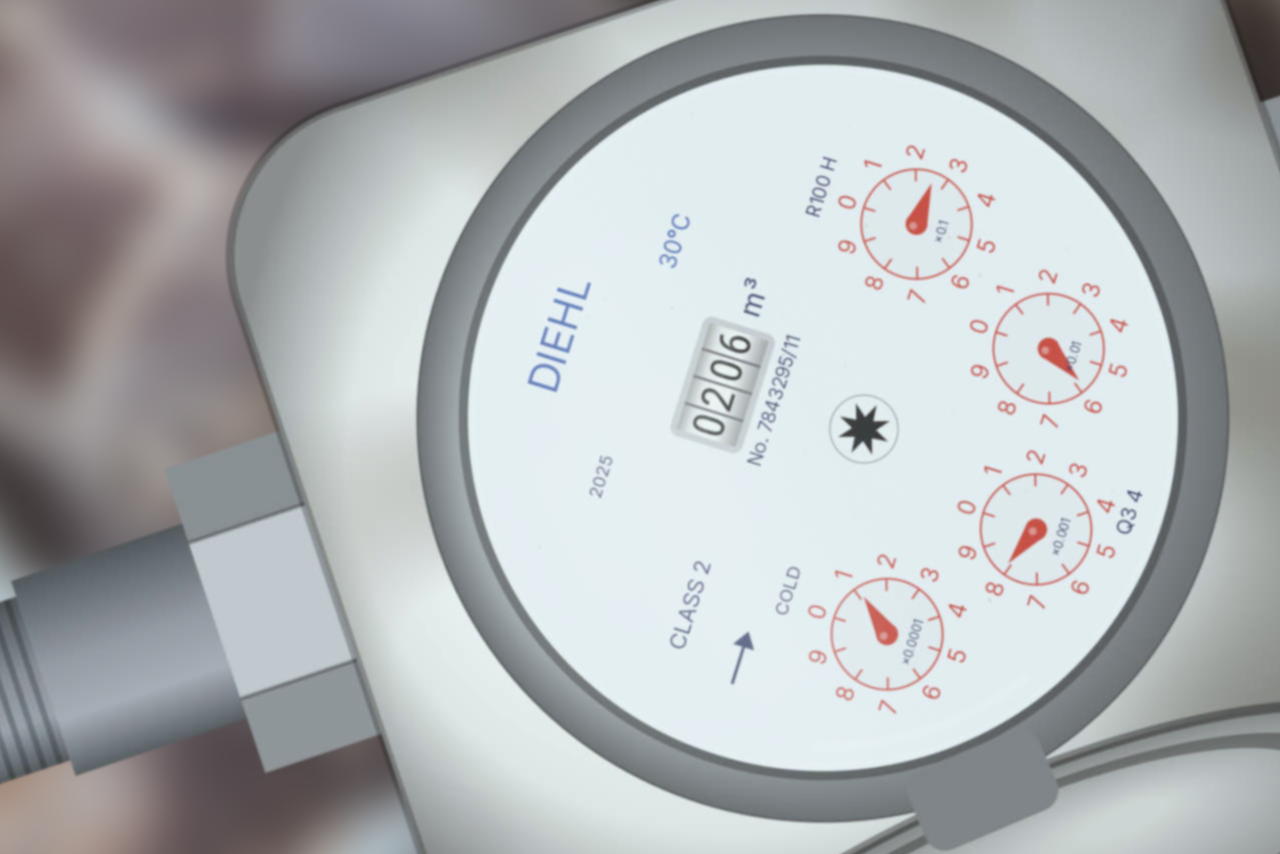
206.2581 m³
